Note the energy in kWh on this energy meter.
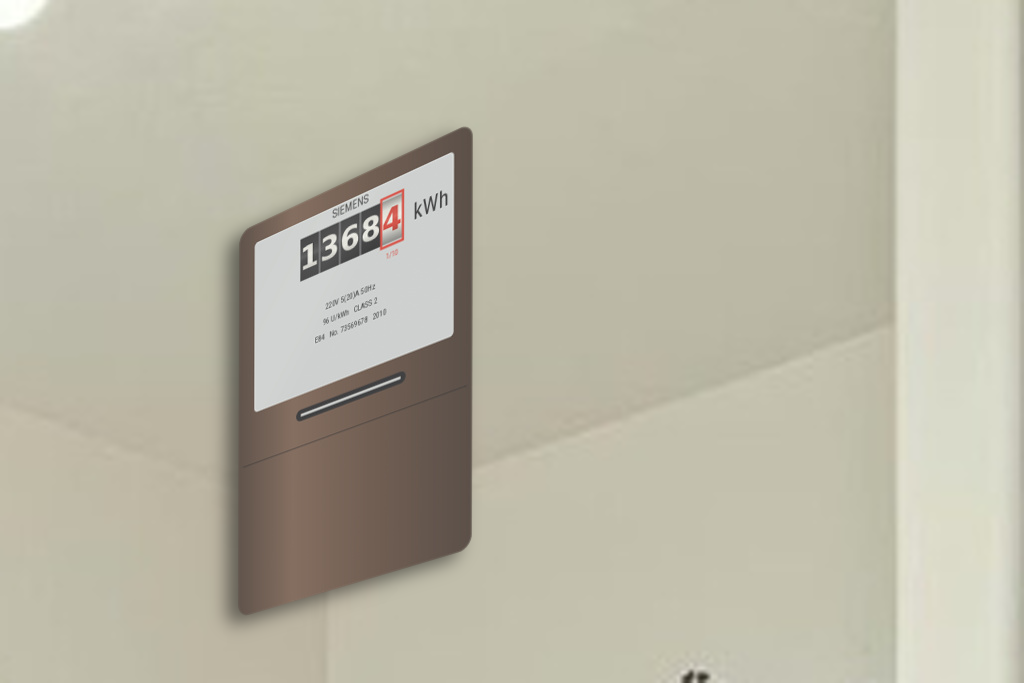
1368.4 kWh
